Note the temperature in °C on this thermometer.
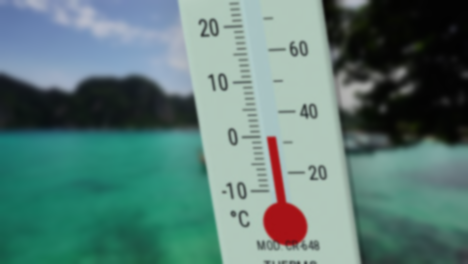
0 °C
